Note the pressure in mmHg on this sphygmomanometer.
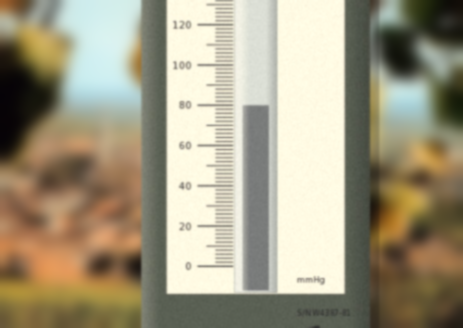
80 mmHg
